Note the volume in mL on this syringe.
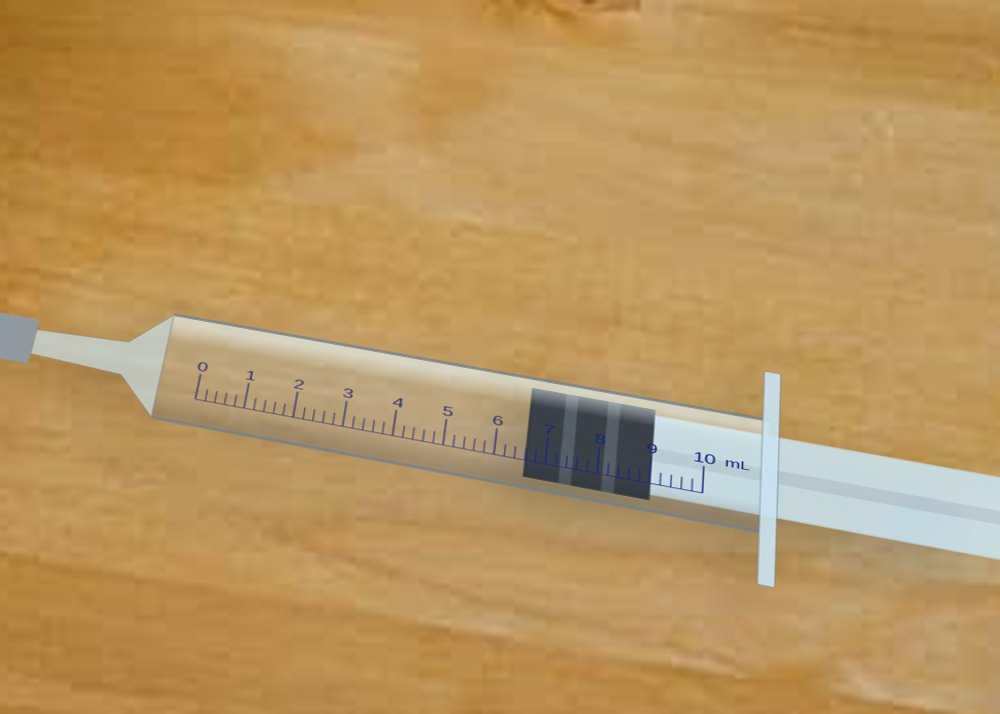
6.6 mL
